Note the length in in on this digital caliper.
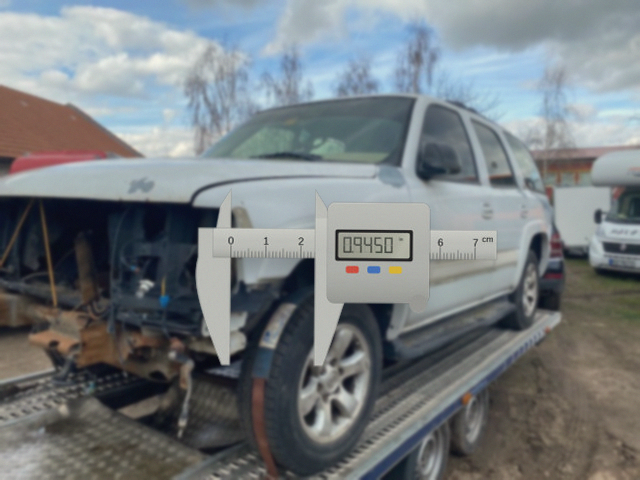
0.9450 in
